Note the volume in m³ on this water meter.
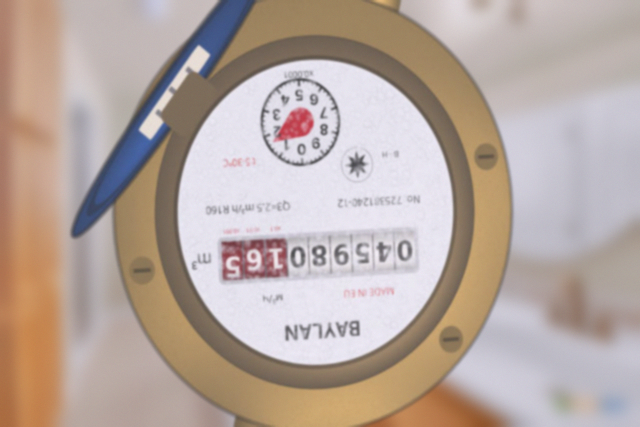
45980.1651 m³
